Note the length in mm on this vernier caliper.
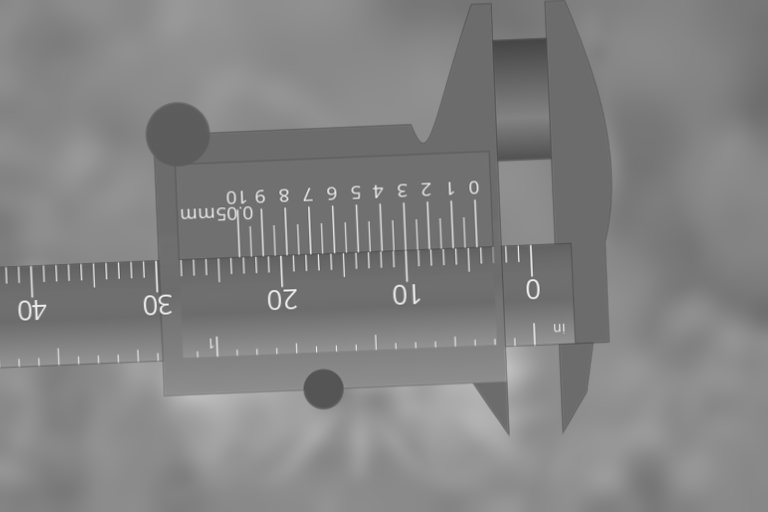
4.3 mm
